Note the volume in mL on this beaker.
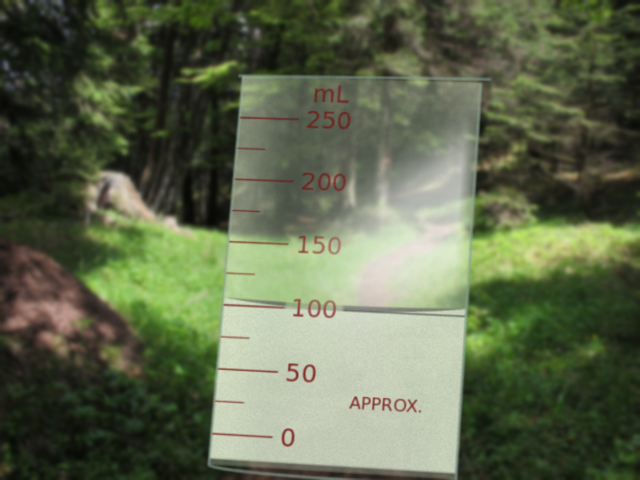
100 mL
